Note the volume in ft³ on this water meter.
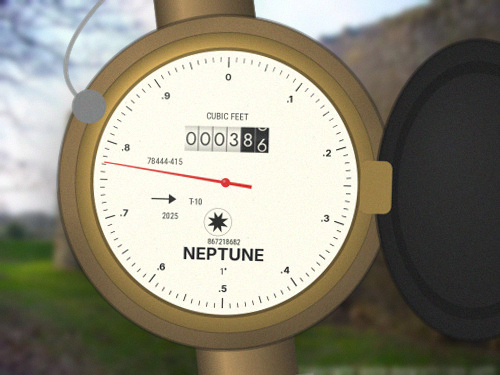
385.77 ft³
